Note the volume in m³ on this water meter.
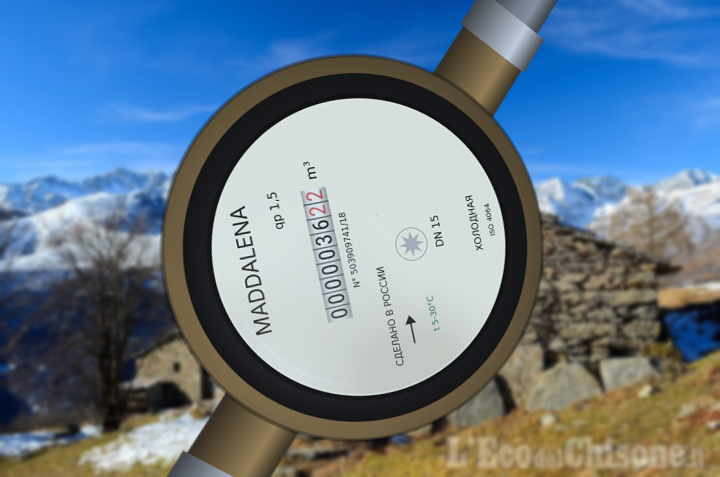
36.22 m³
